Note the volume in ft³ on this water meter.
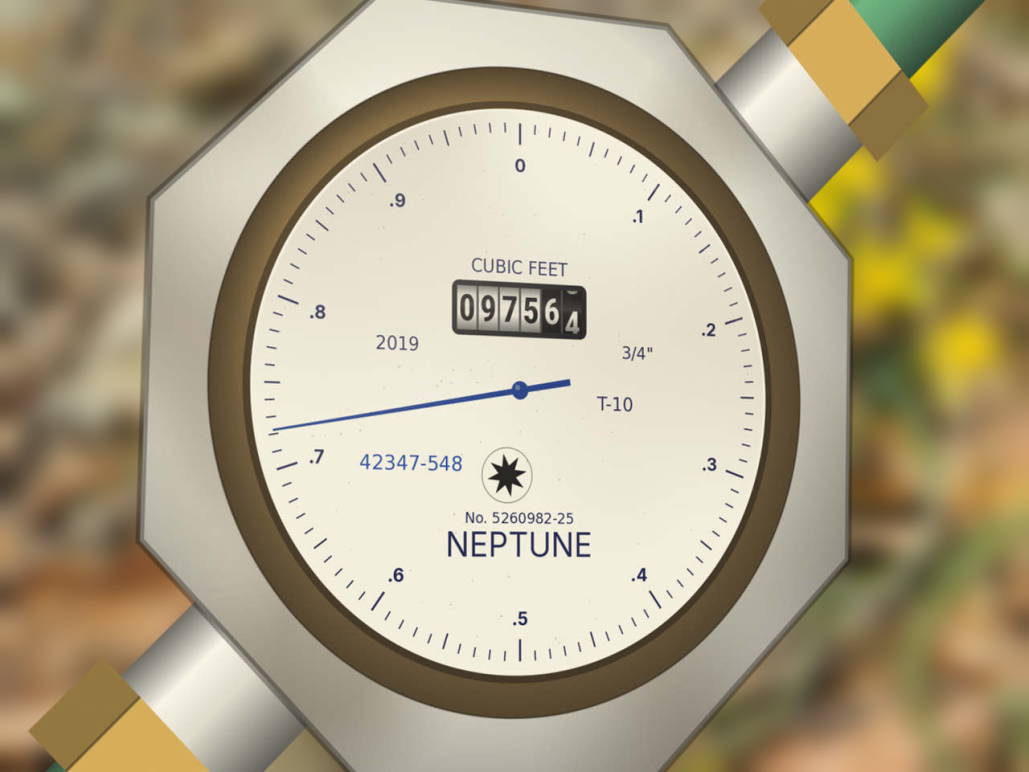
97563.72 ft³
